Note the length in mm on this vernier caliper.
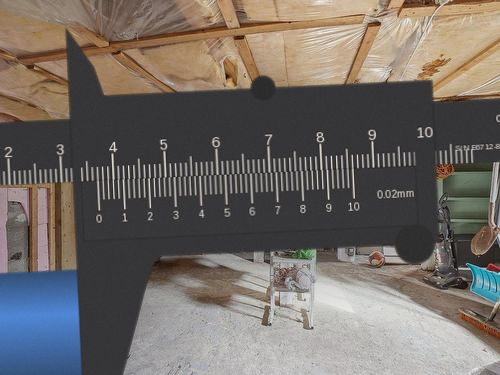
37.0 mm
